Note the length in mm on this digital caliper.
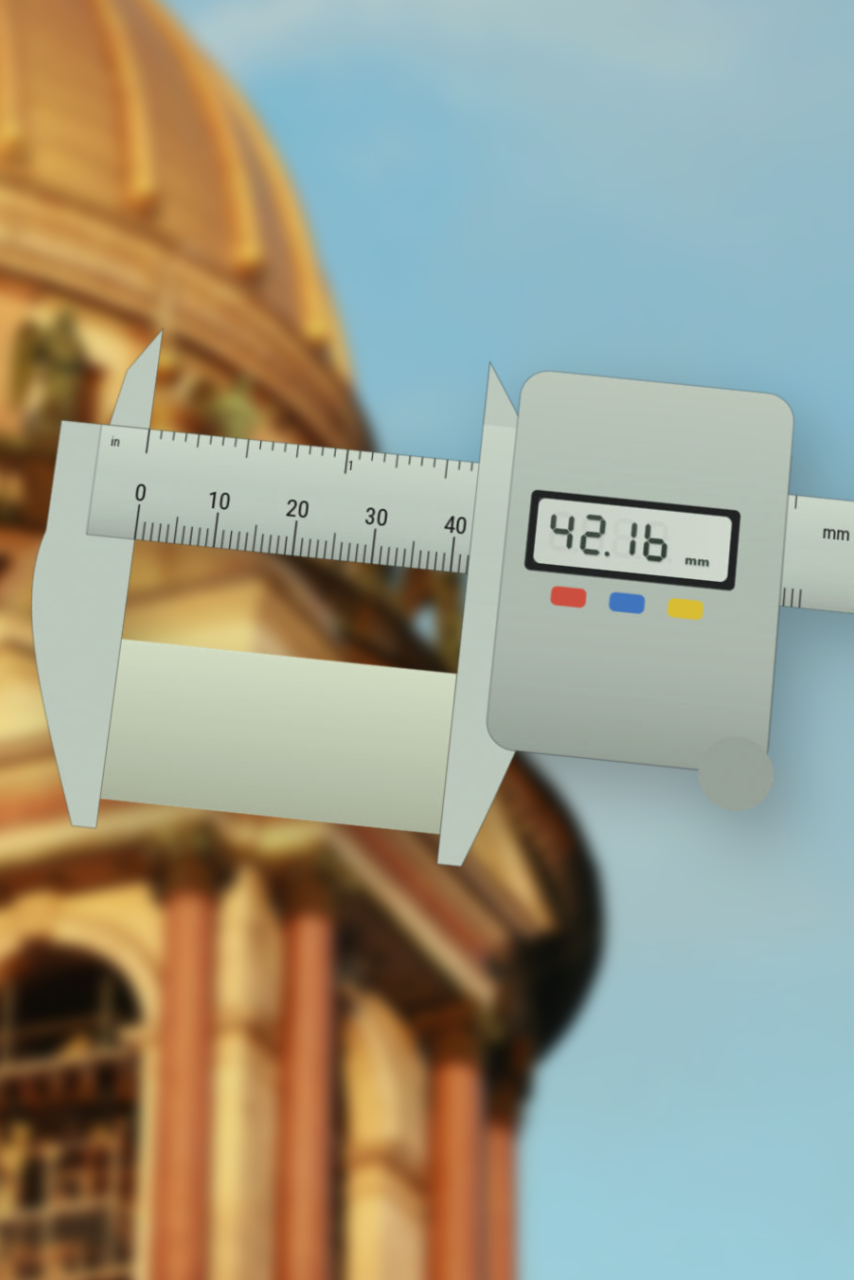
42.16 mm
